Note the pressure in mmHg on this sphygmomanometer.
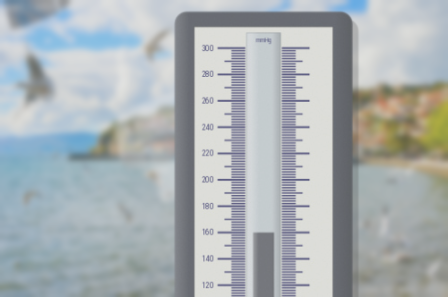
160 mmHg
